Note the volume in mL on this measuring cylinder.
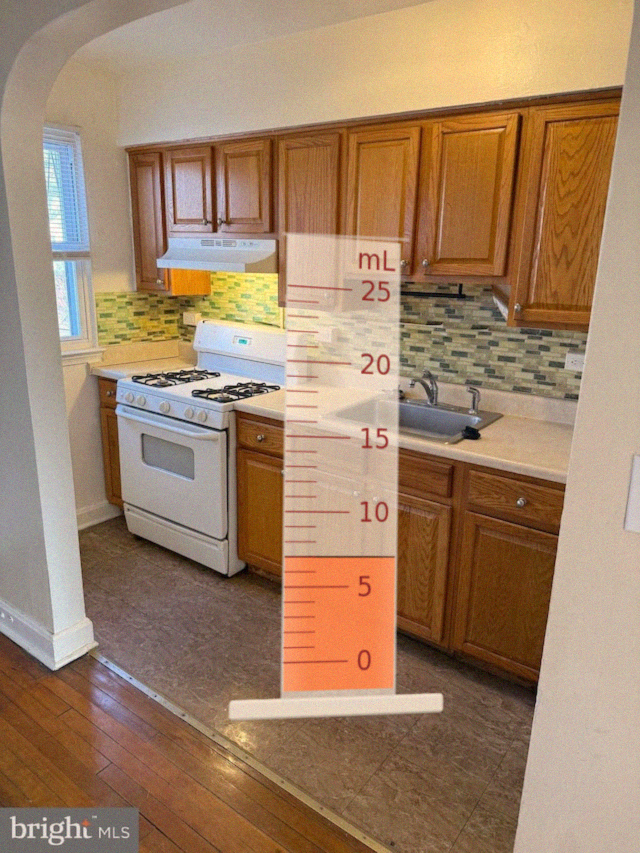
7 mL
